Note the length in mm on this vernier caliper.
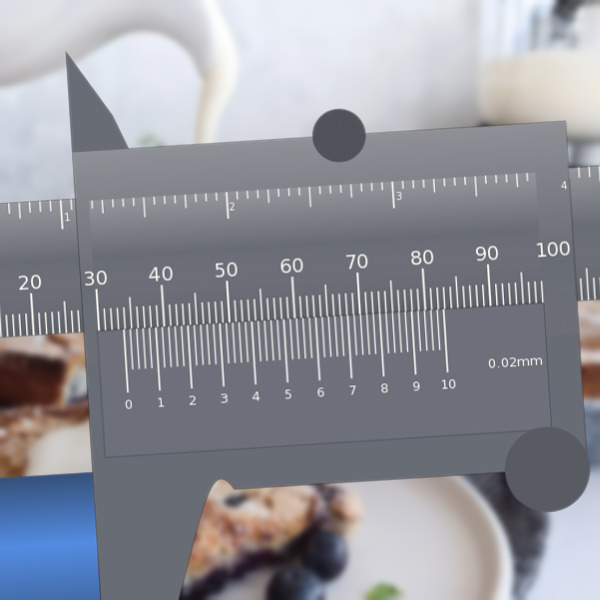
33.8 mm
